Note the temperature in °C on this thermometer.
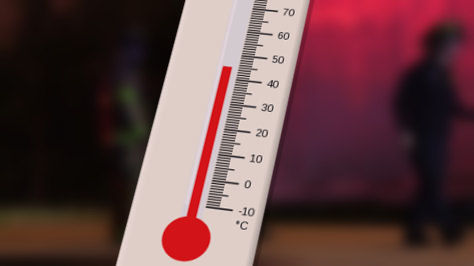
45 °C
